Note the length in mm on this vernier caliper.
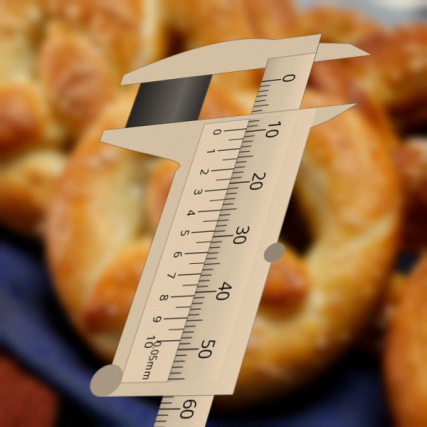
9.4 mm
